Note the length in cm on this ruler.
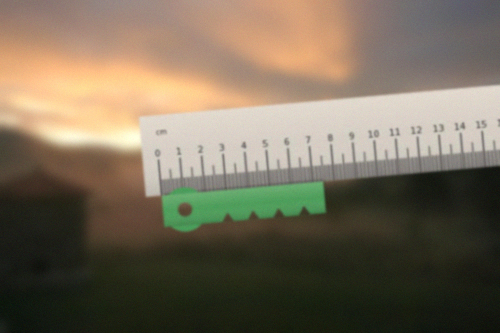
7.5 cm
